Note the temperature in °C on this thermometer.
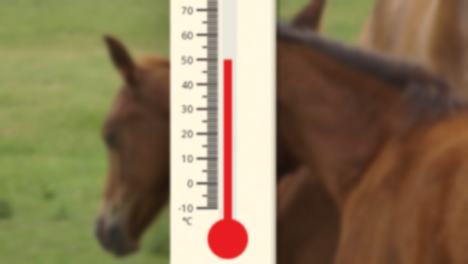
50 °C
